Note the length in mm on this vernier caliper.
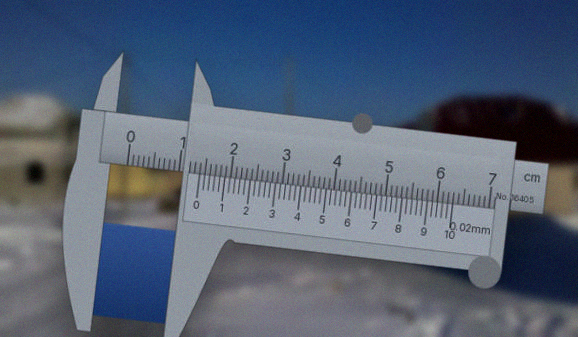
14.0 mm
